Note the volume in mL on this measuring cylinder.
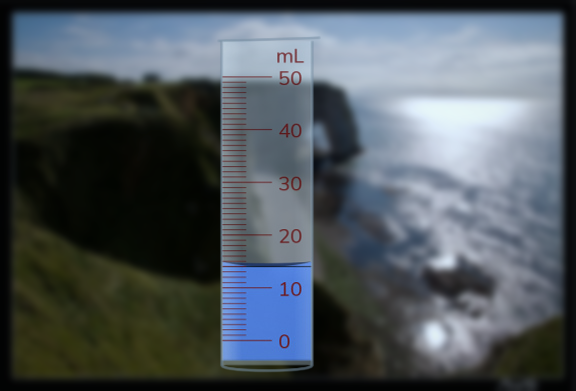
14 mL
